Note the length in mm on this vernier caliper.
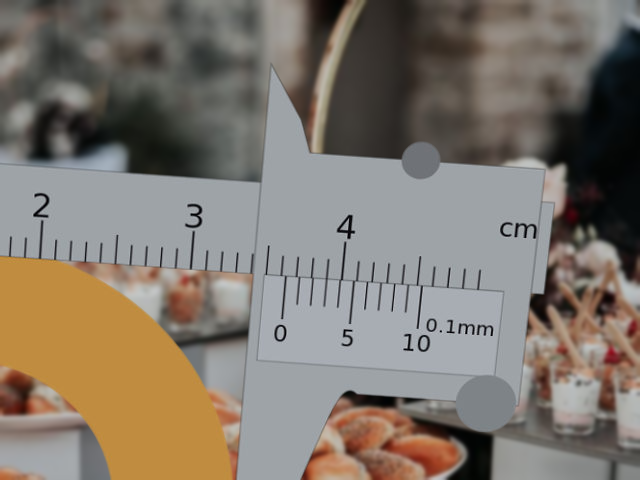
36.3 mm
